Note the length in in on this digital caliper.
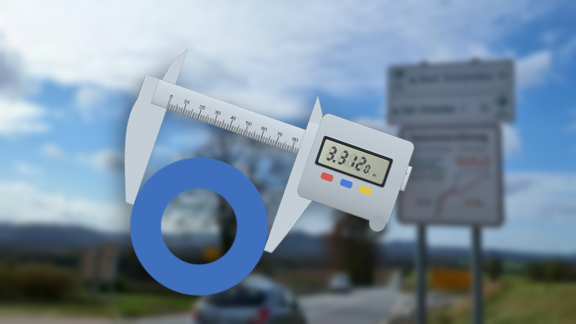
3.3120 in
